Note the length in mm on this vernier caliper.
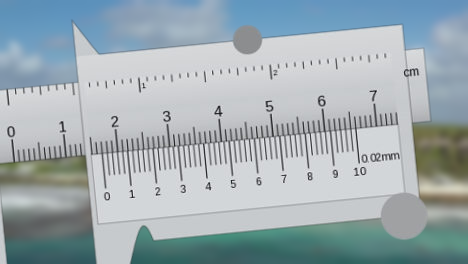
17.0 mm
